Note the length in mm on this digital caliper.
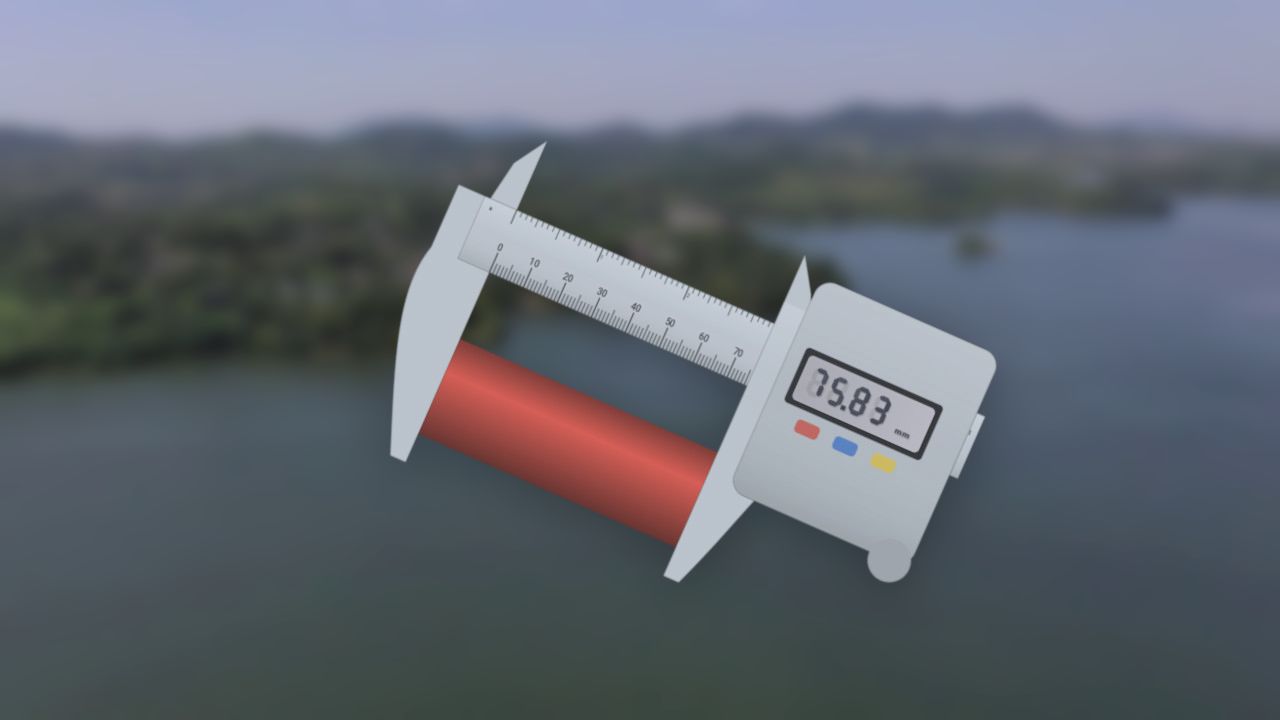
75.83 mm
